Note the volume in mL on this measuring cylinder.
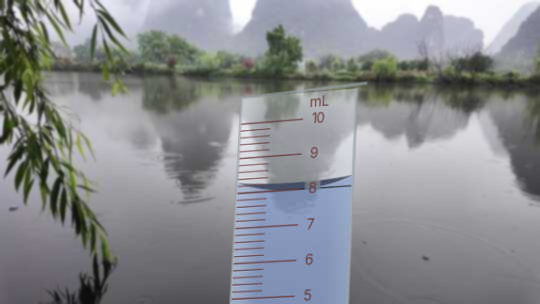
8 mL
